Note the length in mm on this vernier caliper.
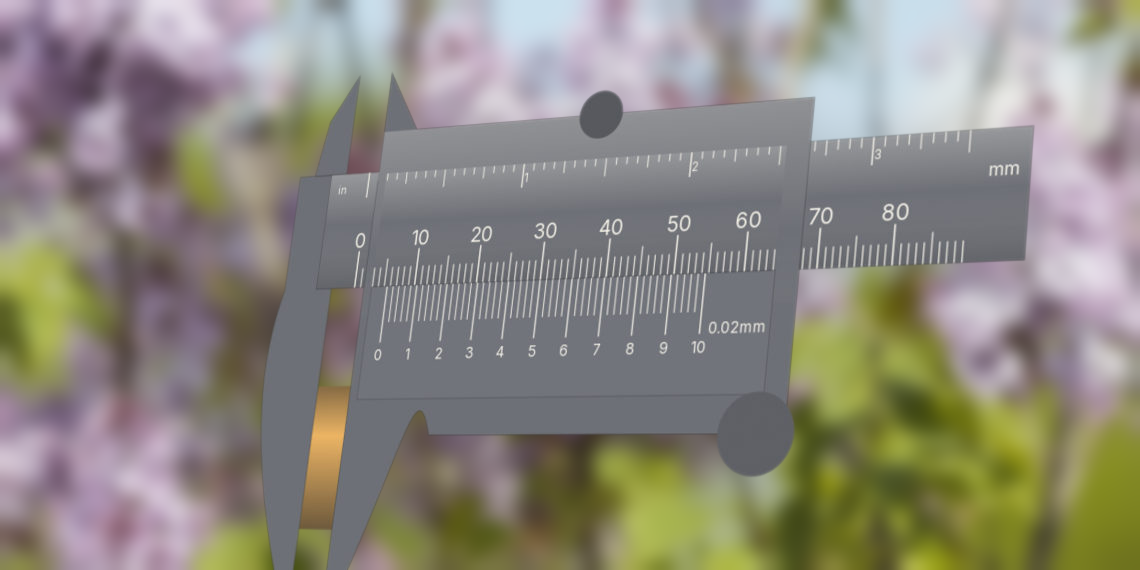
5.5 mm
